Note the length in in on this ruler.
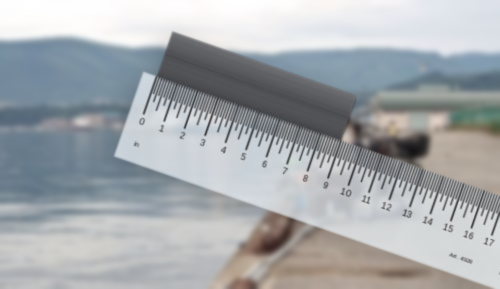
9 in
